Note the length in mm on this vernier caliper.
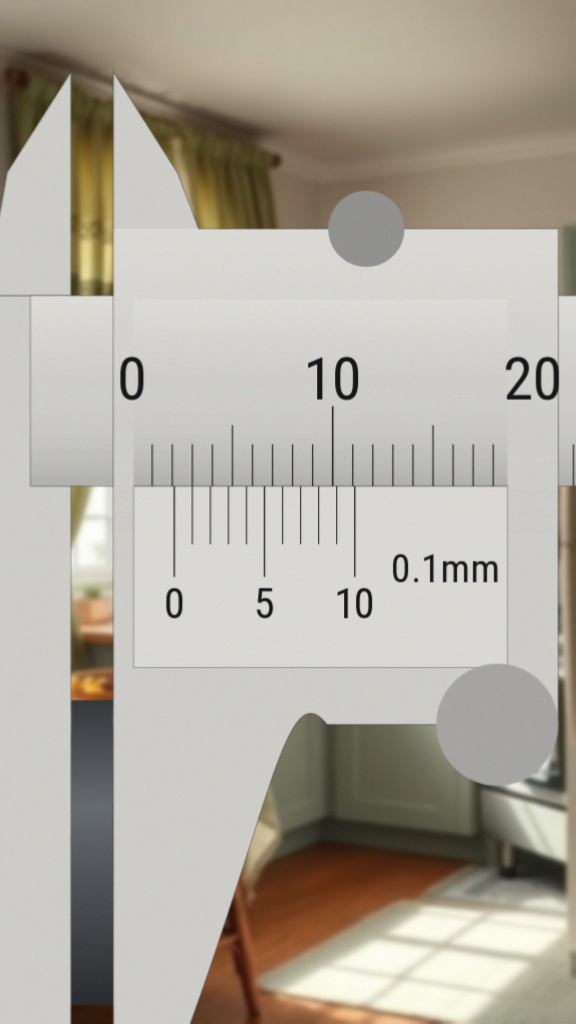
2.1 mm
